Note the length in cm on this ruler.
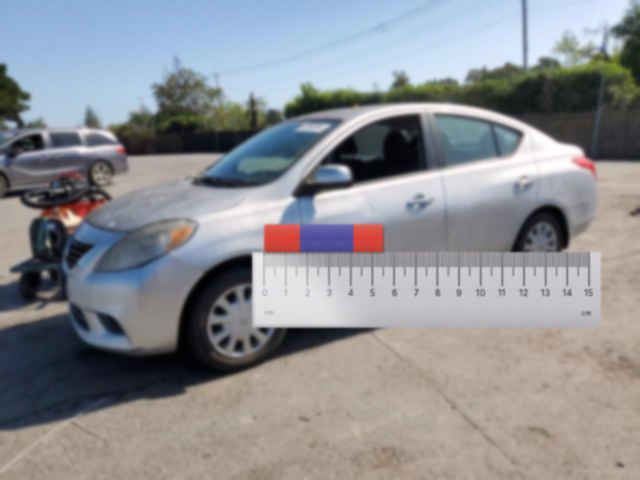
5.5 cm
